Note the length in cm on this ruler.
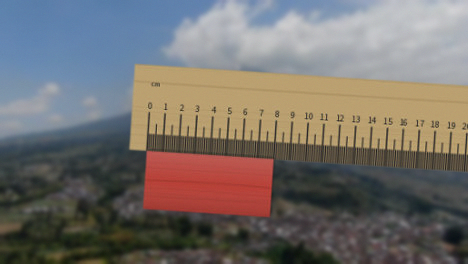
8 cm
